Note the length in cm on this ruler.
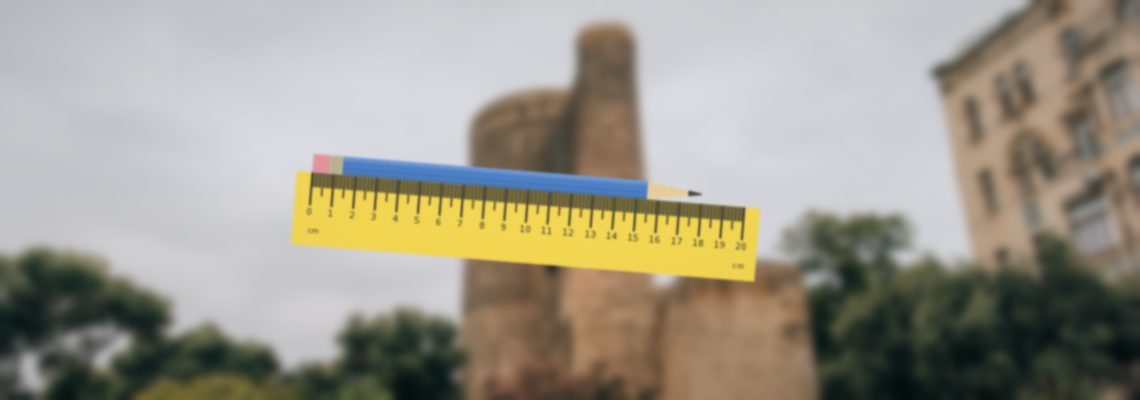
18 cm
